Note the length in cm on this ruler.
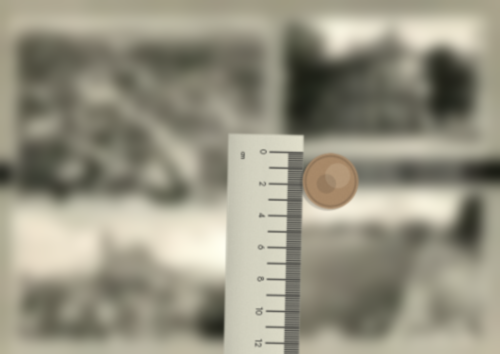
3.5 cm
